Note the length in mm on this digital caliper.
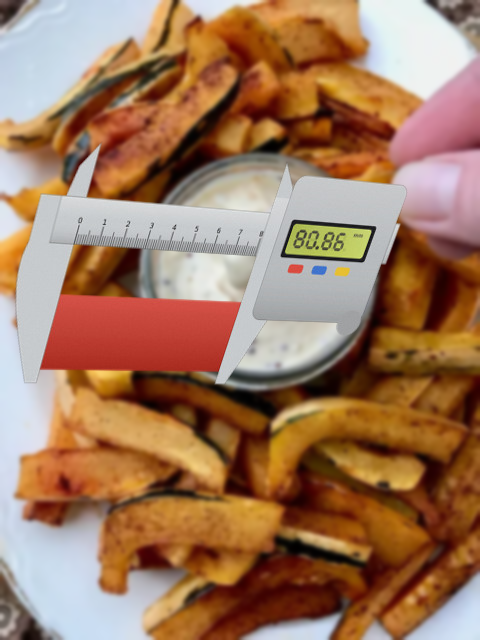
80.86 mm
